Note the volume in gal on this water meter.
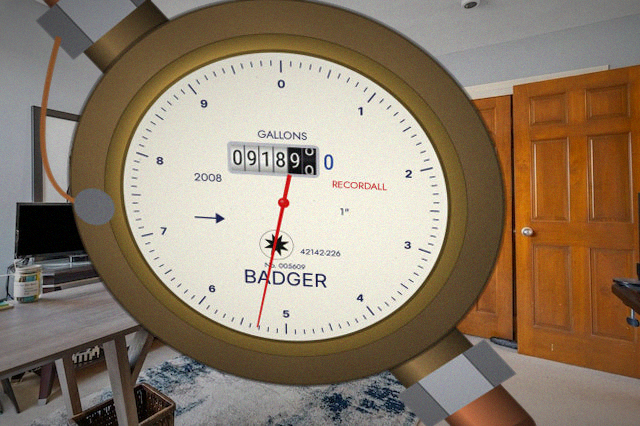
918985.3 gal
